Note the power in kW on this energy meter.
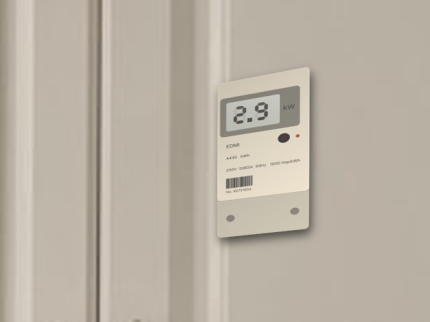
2.9 kW
